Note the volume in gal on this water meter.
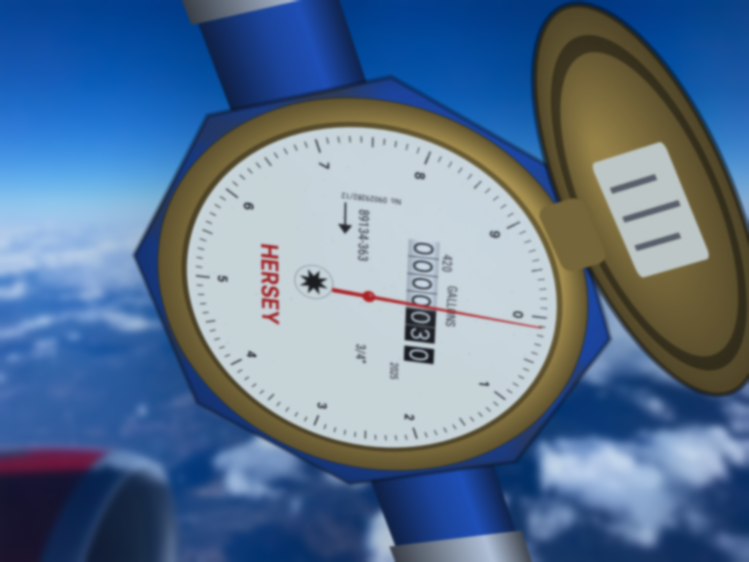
30.1 gal
